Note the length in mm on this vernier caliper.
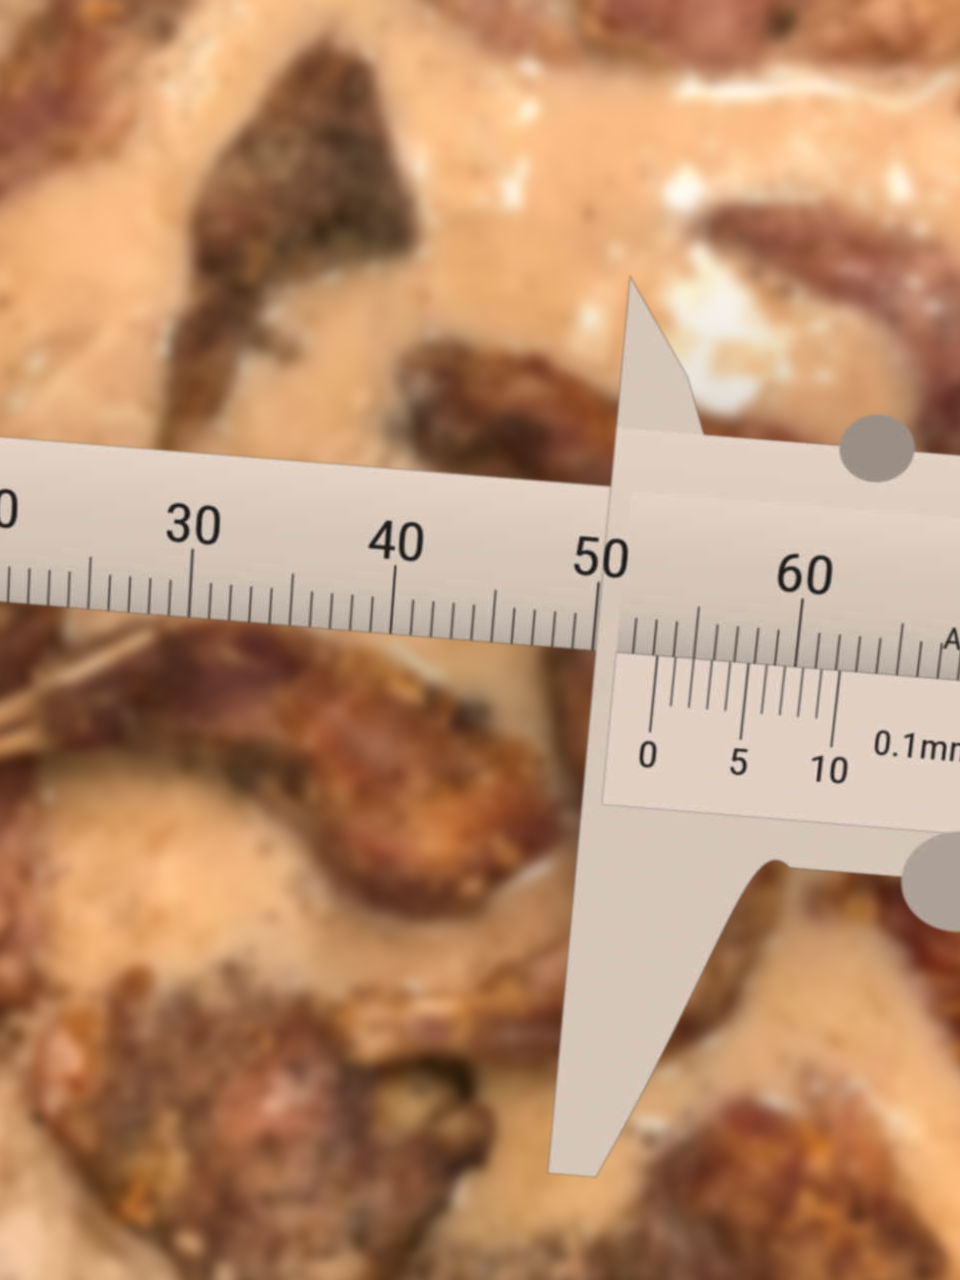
53.2 mm
